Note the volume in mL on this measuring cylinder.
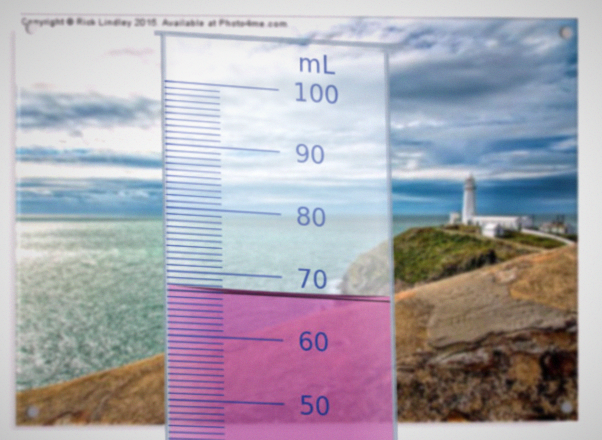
67 mL
